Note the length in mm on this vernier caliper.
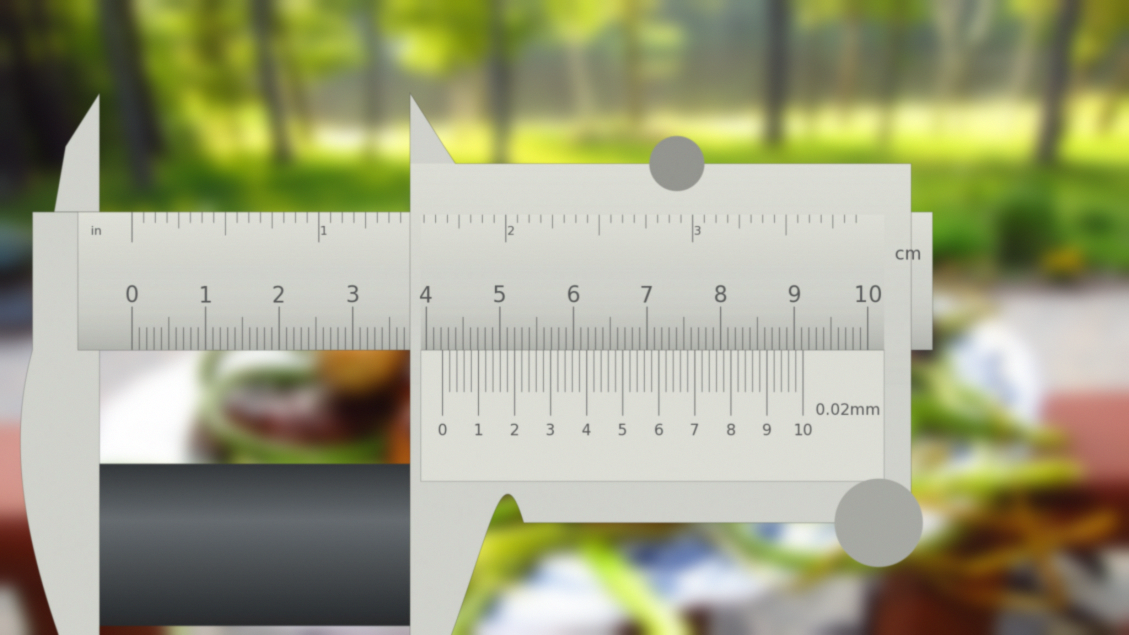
42.2 mm
